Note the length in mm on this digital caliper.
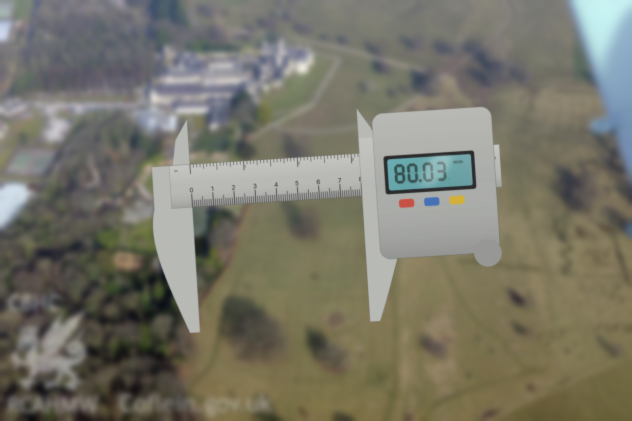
80.03 mm
